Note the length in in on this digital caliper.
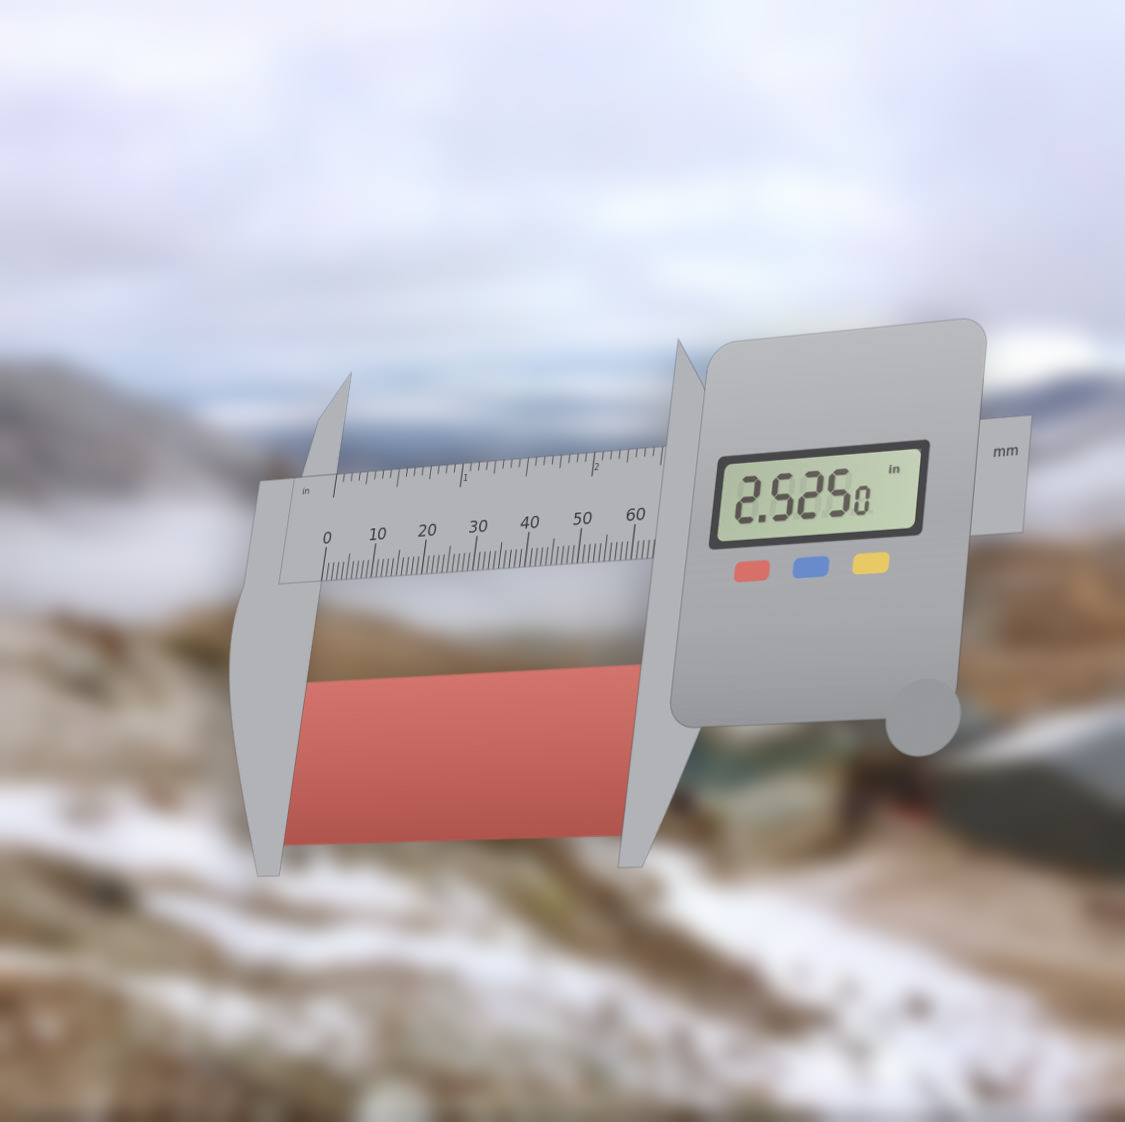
2.5250 in
